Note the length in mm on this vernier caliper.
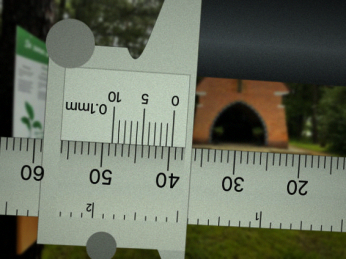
39.6 mm
